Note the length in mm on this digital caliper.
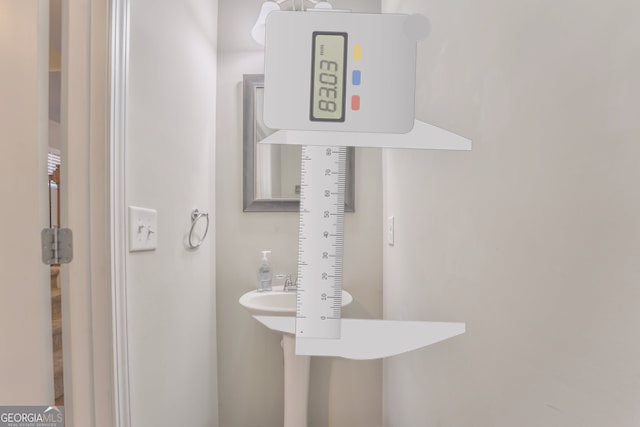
83.03 mm
